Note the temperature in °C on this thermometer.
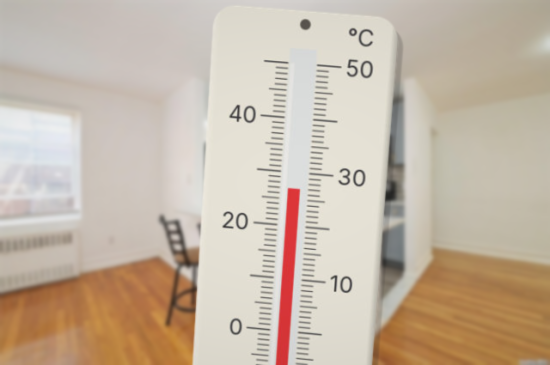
27 °C
